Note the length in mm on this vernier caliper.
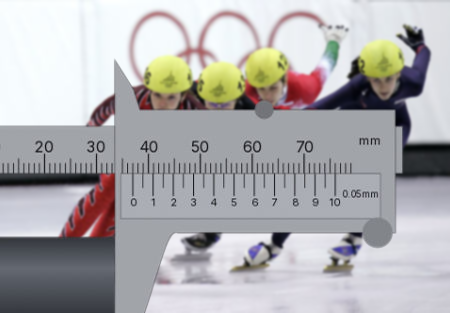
37.0 mm
